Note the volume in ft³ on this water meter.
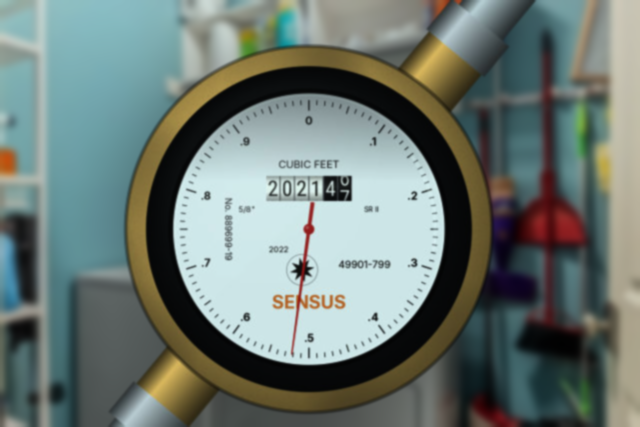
202146.52 ft³
